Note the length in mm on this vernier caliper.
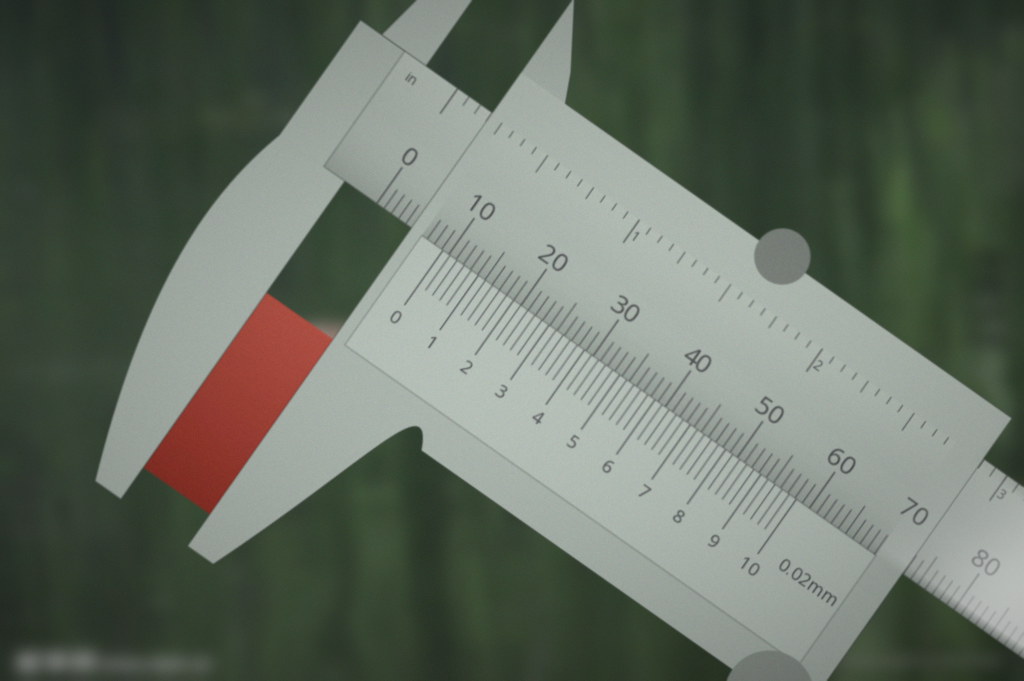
9.2 mm
